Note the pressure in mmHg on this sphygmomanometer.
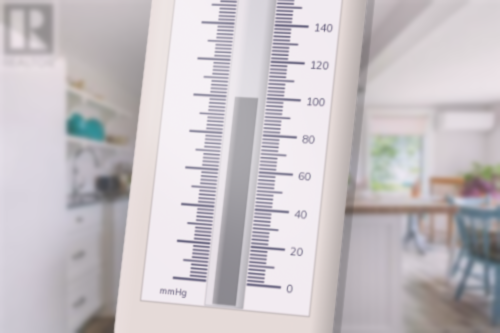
100 mmHg
